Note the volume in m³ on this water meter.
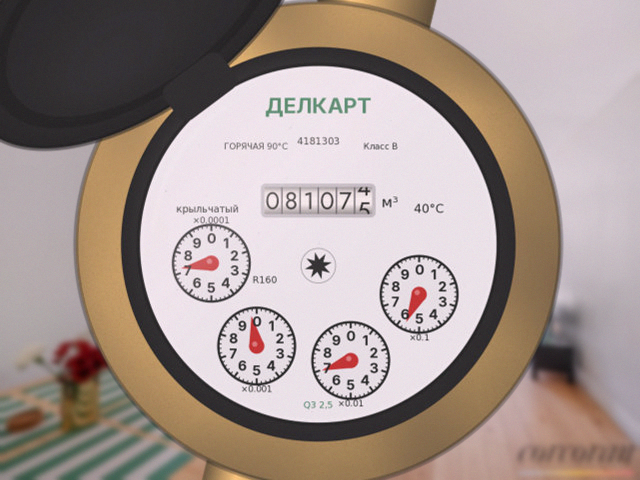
81074.5697 m³
